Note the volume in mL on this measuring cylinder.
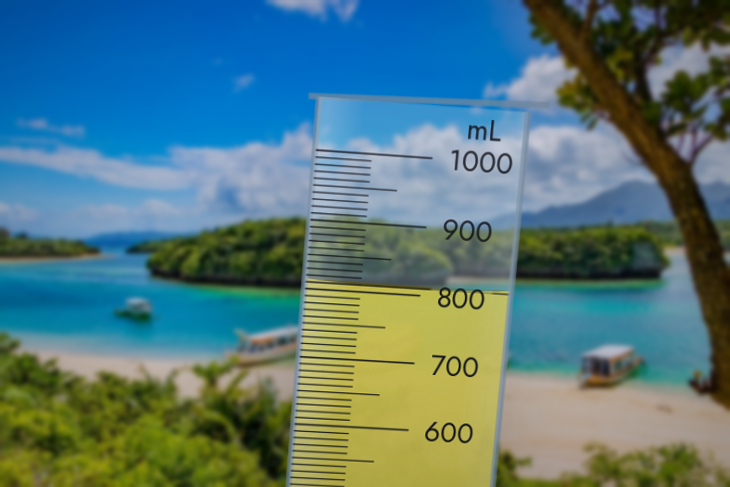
810 mL
